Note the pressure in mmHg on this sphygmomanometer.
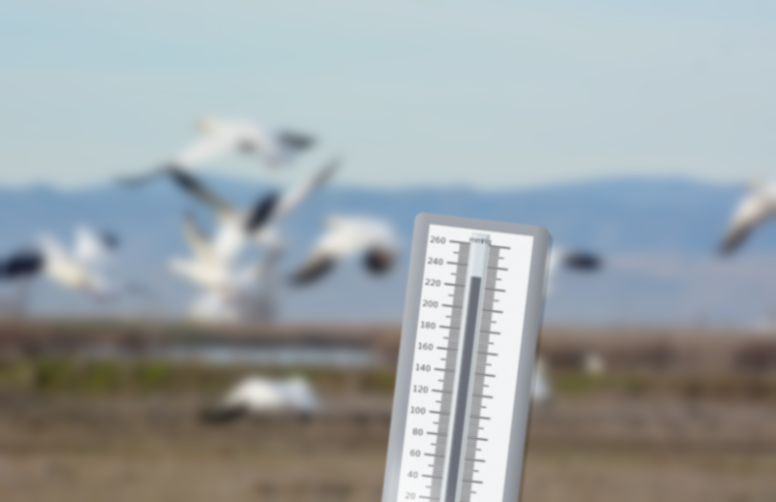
230 mmHg
